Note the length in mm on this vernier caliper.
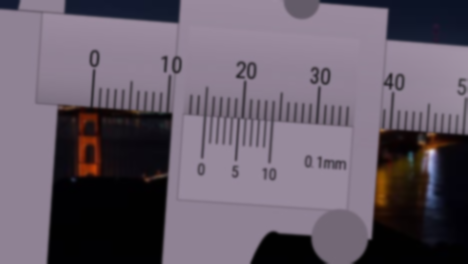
15.0 mm
